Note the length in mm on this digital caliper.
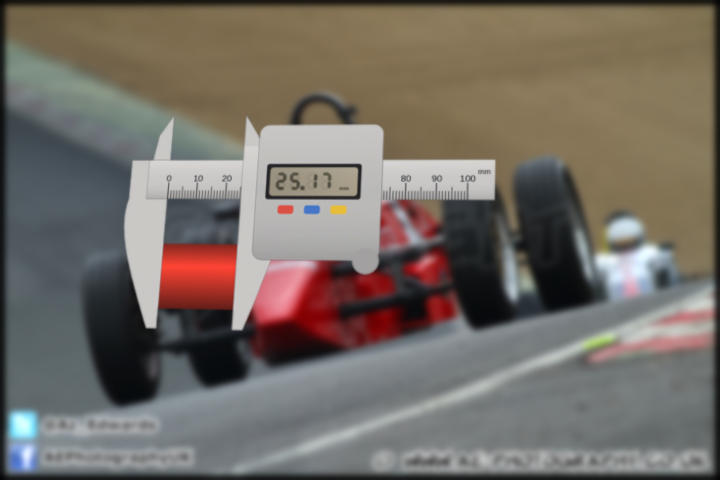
25.17 mm
